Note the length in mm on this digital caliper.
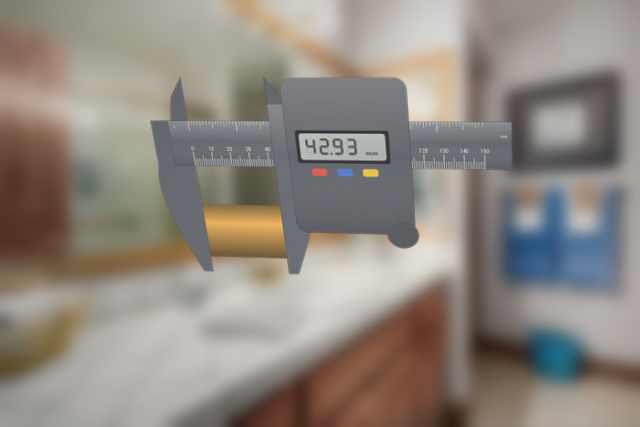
42.93 mm
